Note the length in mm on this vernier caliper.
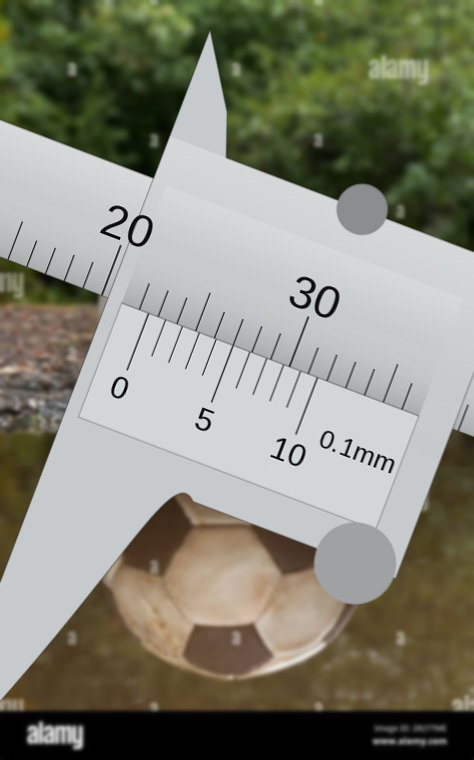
22.5 mm
